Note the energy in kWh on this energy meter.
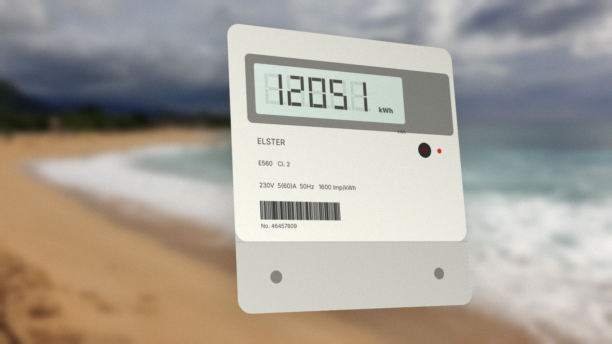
12051 kWh
